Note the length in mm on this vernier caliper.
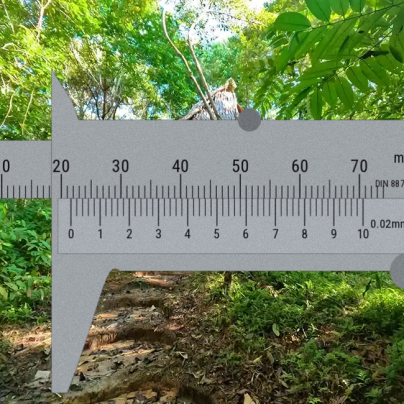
21.6 mm
